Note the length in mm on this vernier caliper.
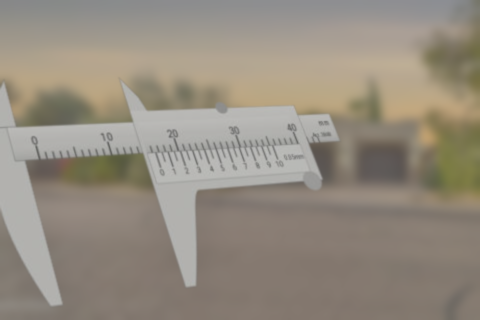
16.5 mm
